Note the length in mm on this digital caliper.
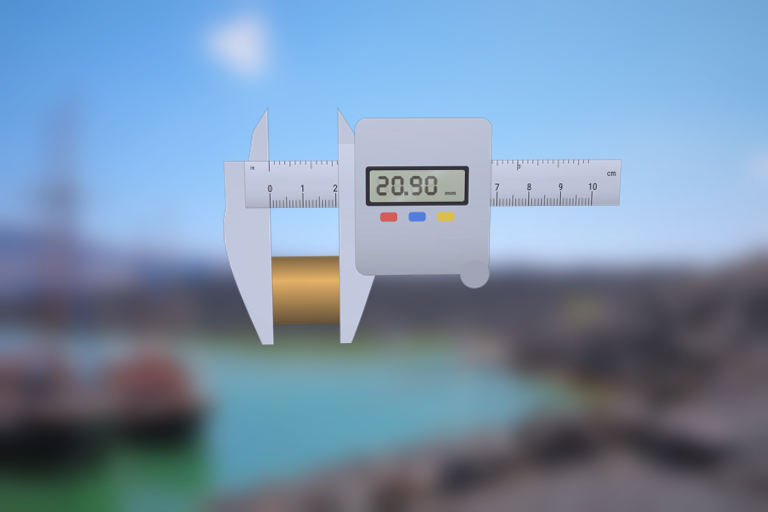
20.90 mm
